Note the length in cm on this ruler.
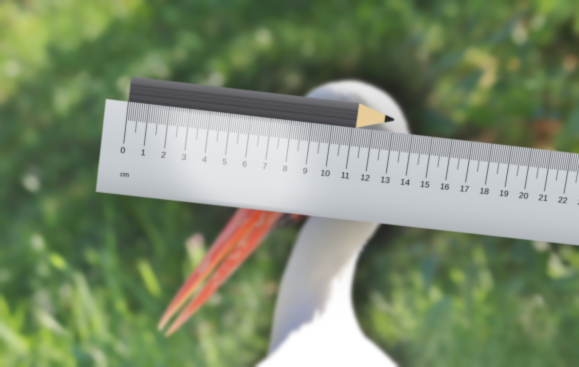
13 cm
